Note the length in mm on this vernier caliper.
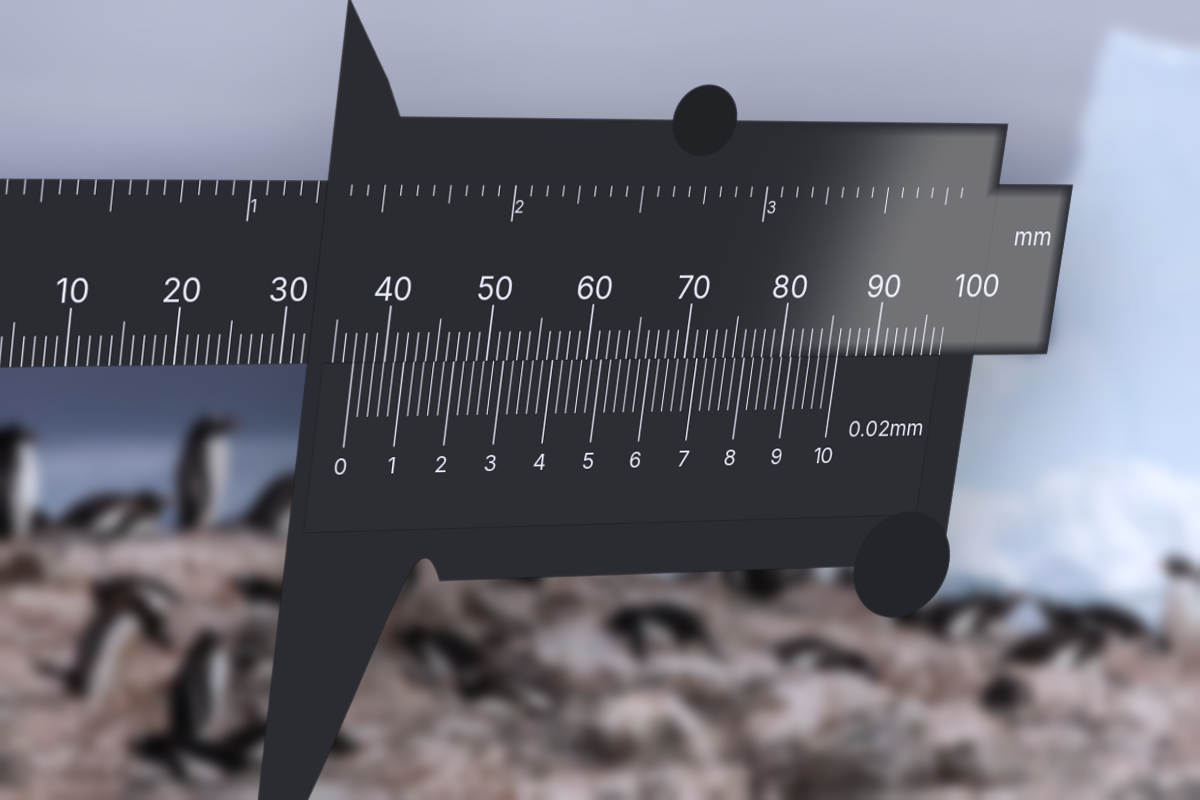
37.0 mm
